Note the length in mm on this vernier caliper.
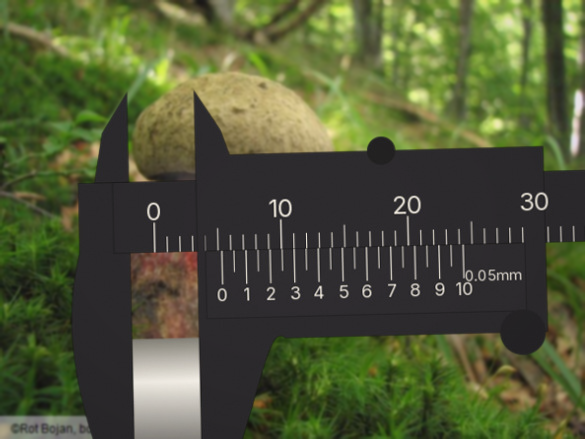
5.3 mm
